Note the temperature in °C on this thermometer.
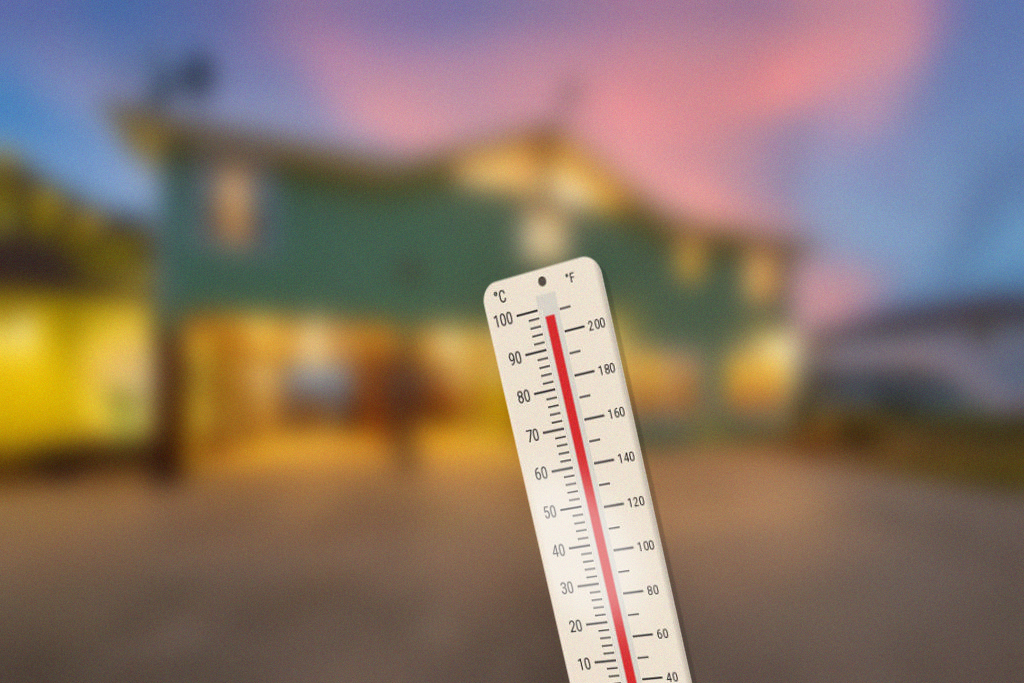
98 °C
